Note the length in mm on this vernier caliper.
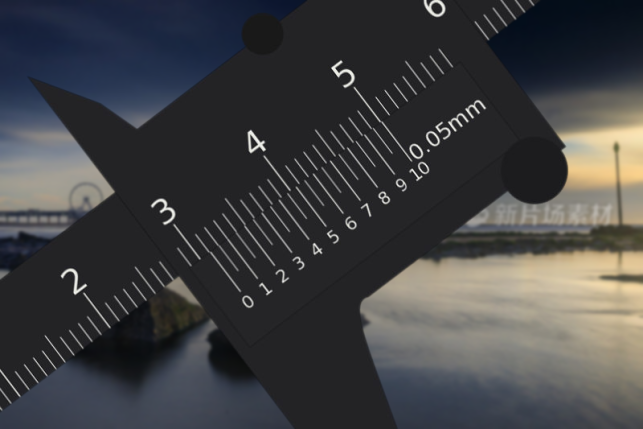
31.1 mm
